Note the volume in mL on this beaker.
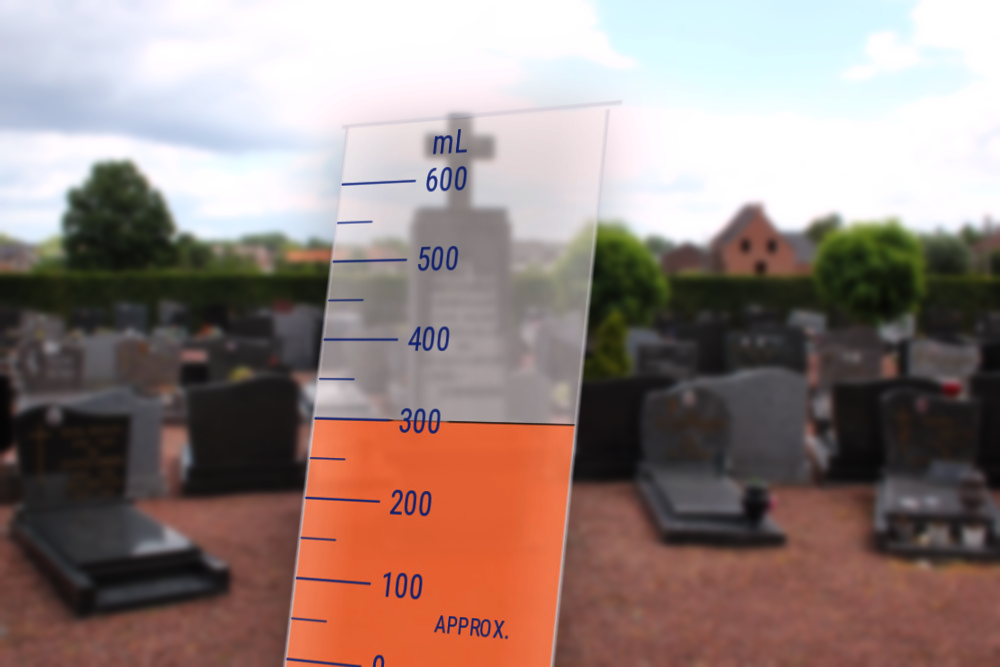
300 mL
